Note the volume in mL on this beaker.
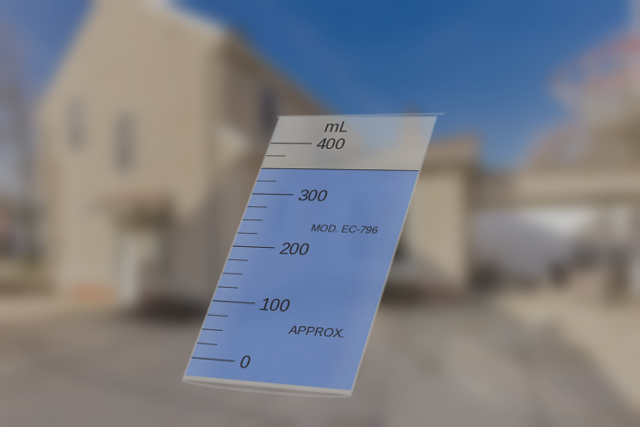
350 mL
